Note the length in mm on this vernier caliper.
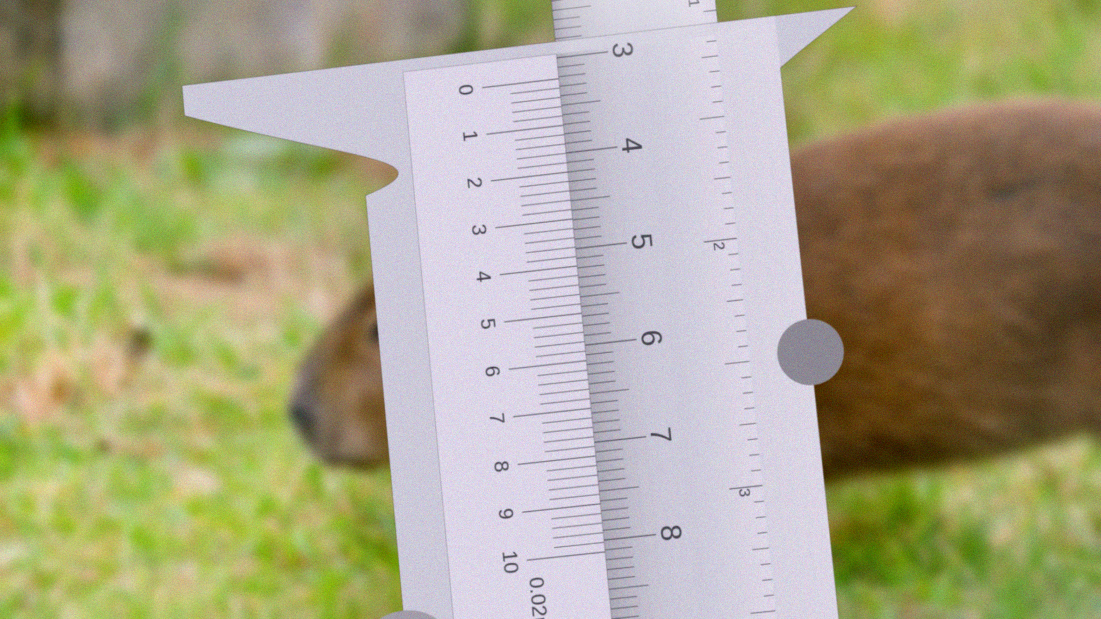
32.2 mm
